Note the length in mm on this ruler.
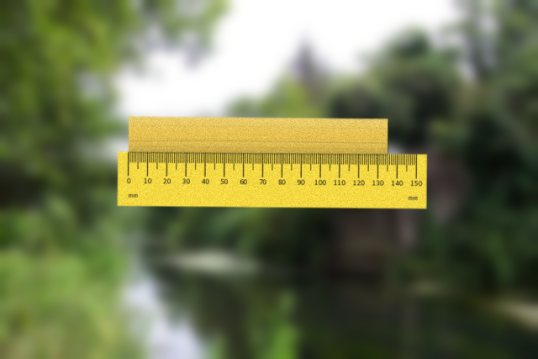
135 mm
